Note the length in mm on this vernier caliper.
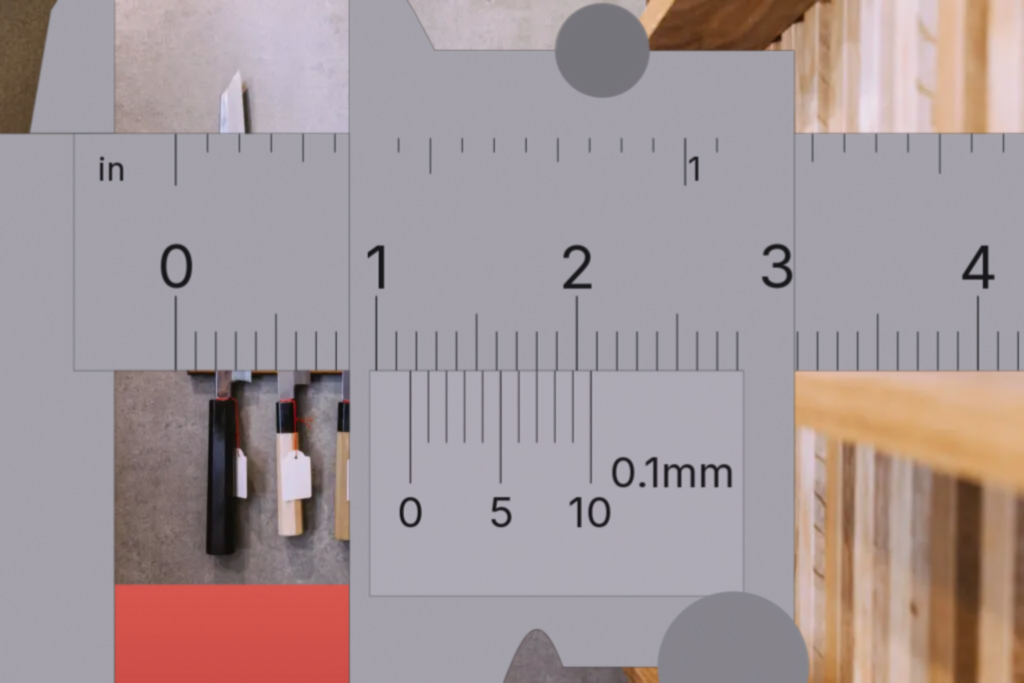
11.7 mm
